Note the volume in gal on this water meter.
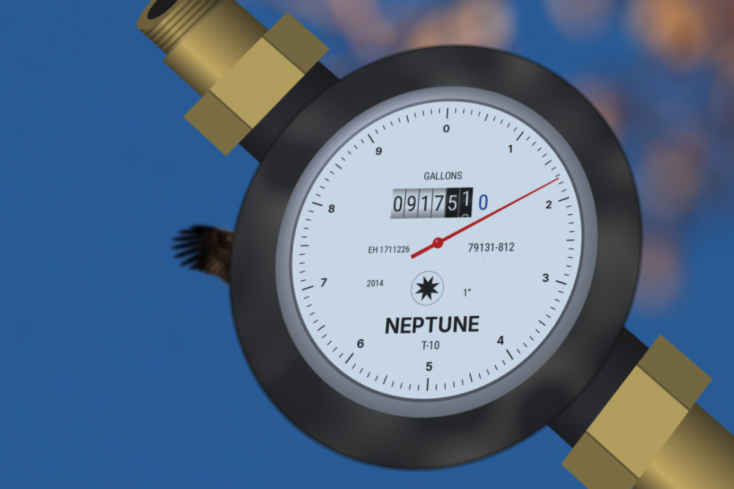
917511.7 gal
